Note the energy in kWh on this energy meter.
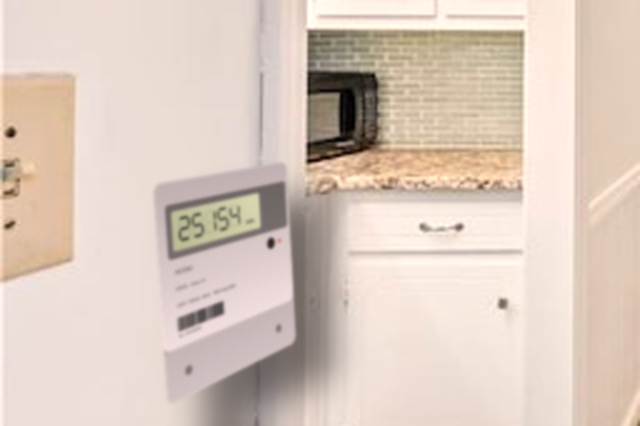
25154 kWh
